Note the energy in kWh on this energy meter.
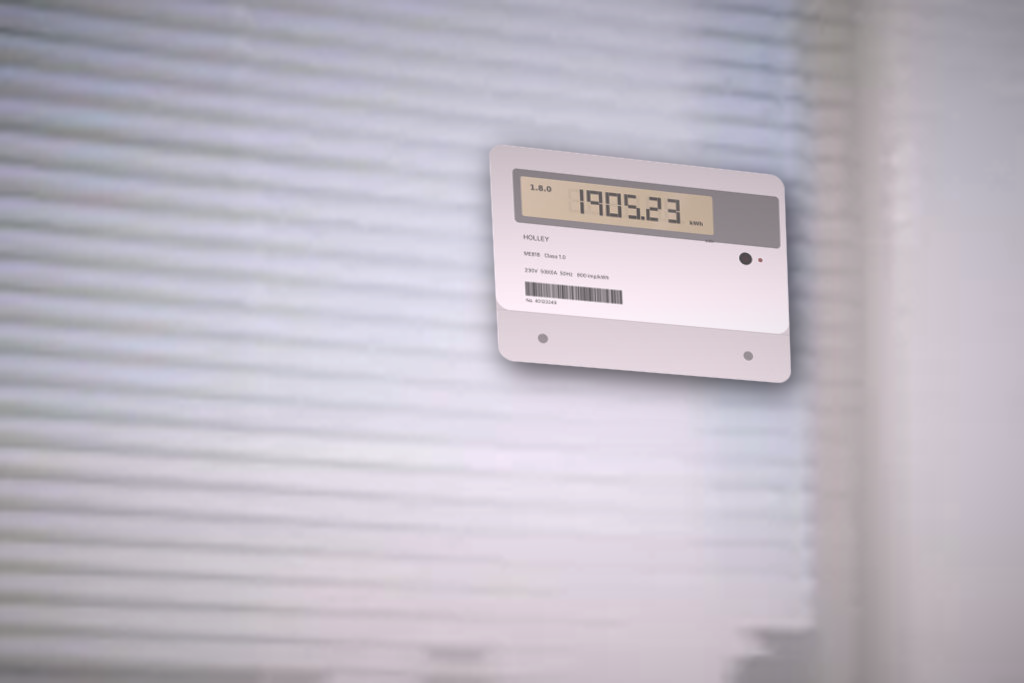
1905.23 kWh
